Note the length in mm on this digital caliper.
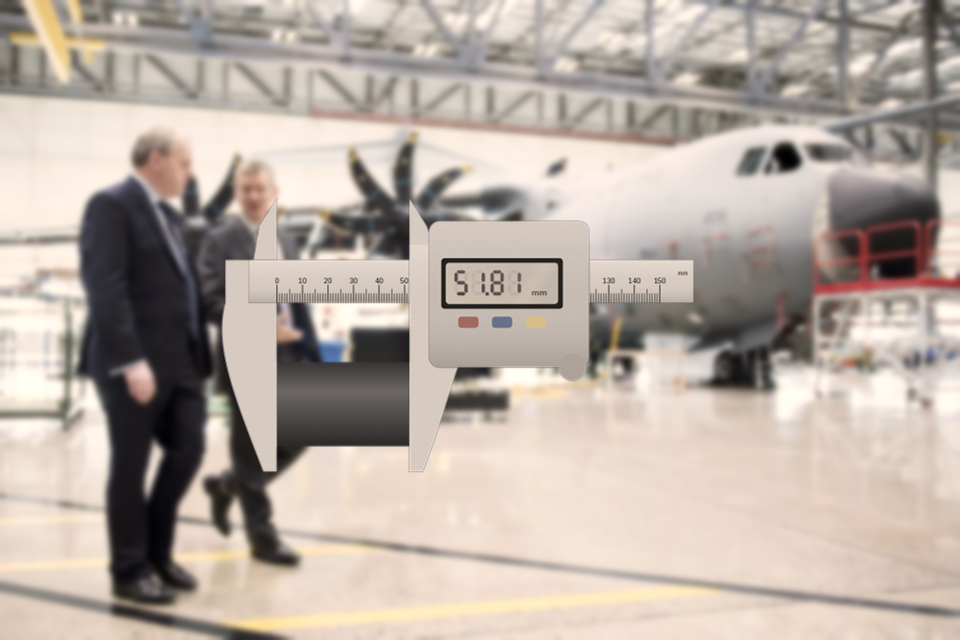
51.81 mm
